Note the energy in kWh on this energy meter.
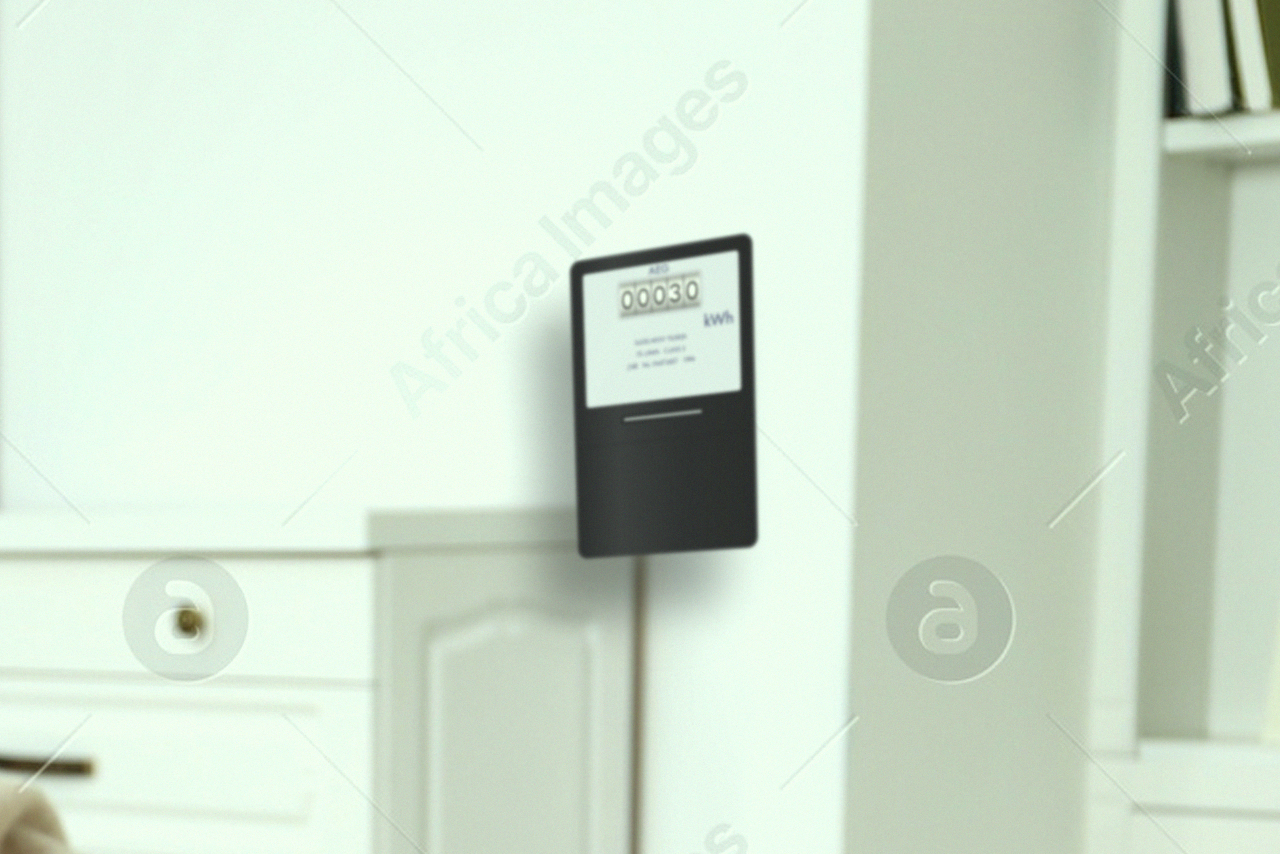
30 kWh
